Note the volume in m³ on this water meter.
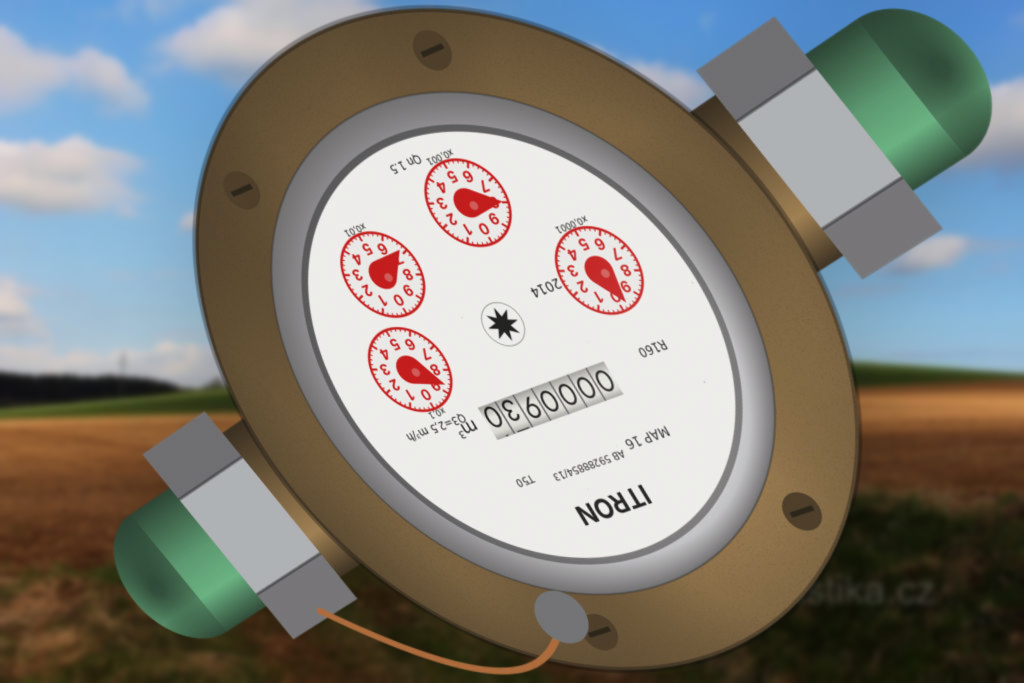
929.8679 m³
